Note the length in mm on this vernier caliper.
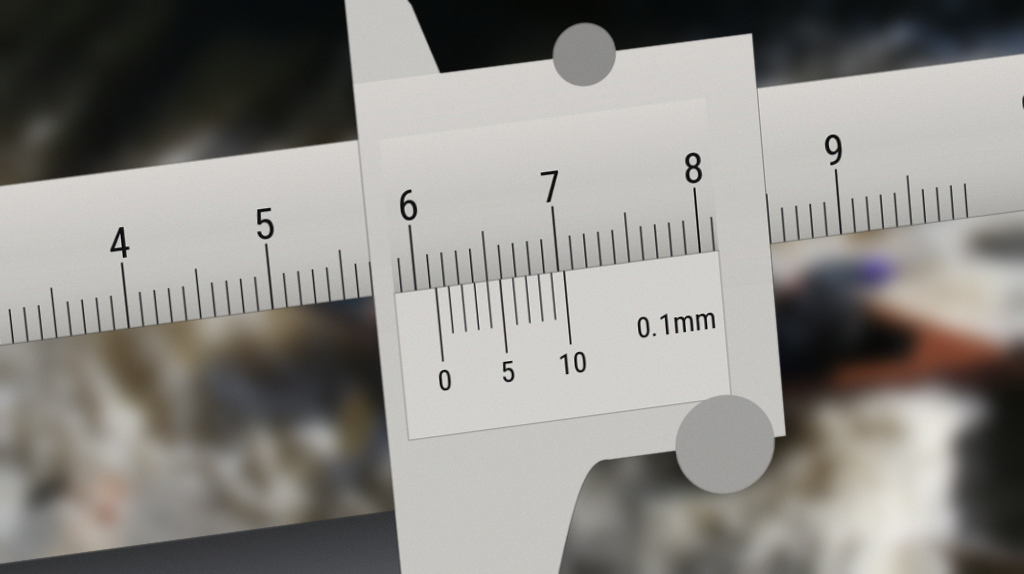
61.4 mm
